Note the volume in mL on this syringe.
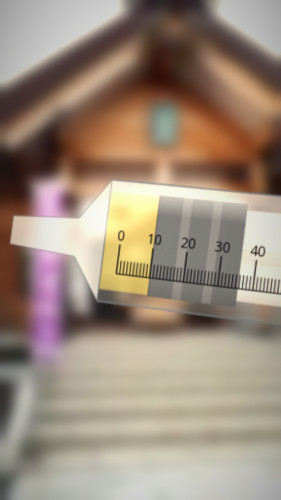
10 mL
